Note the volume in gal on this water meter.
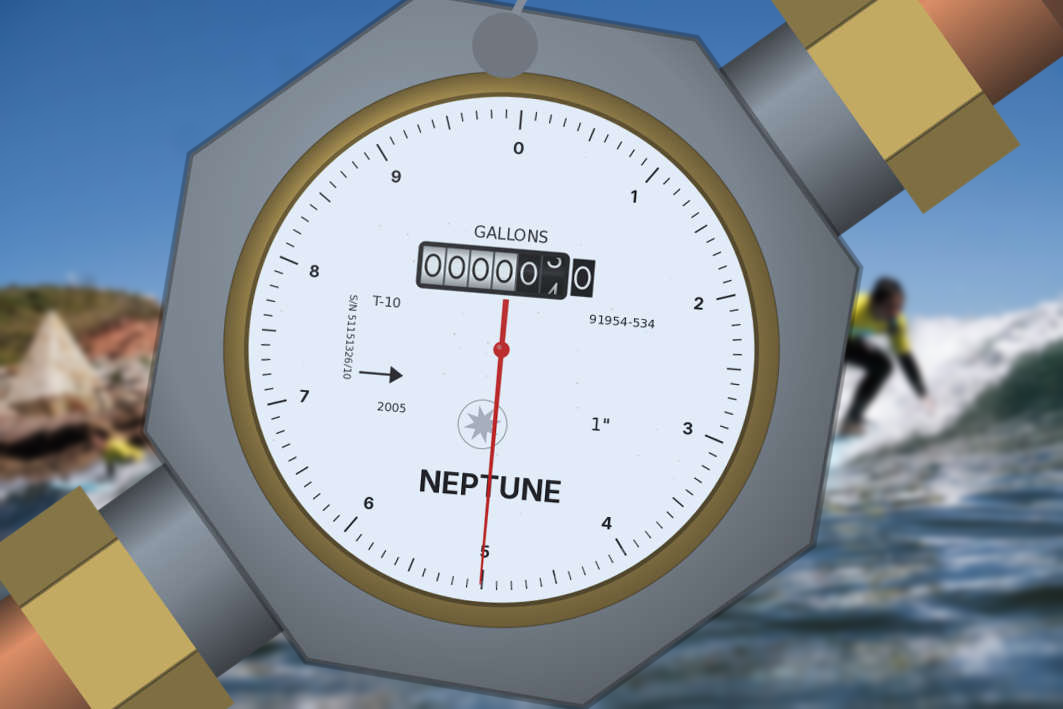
35.0 gal
